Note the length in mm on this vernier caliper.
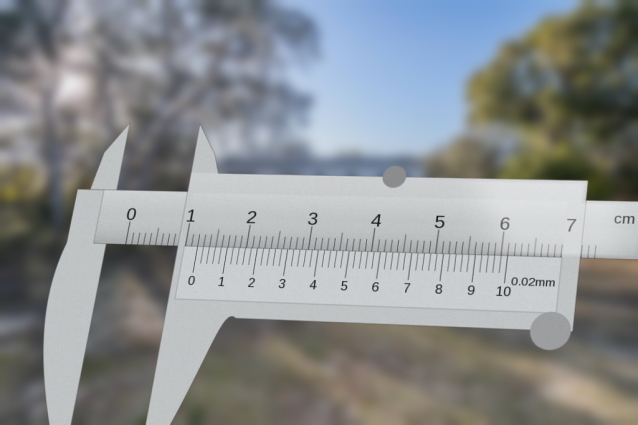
12.0 mm
